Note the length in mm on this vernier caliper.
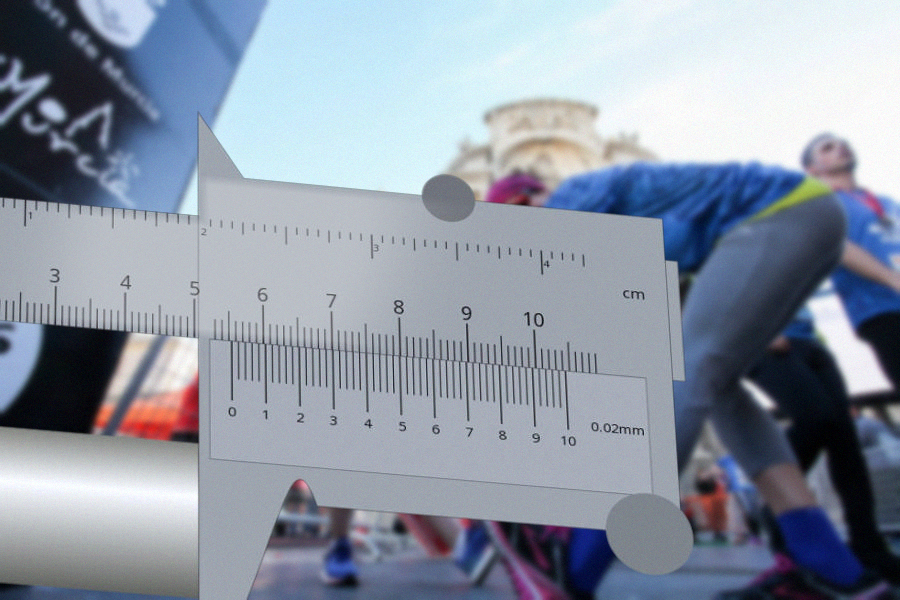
55.4 mm
